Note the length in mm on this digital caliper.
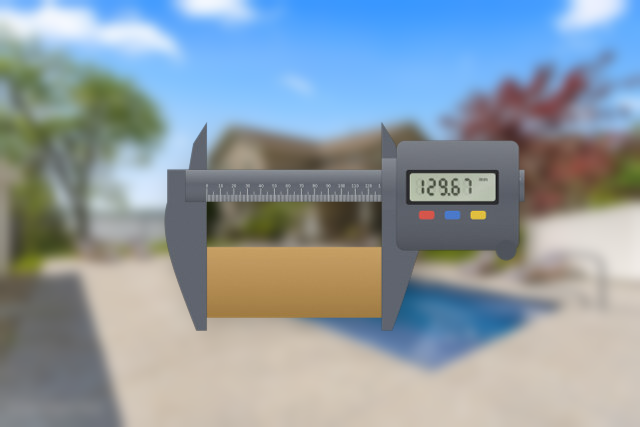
129.67 mm
